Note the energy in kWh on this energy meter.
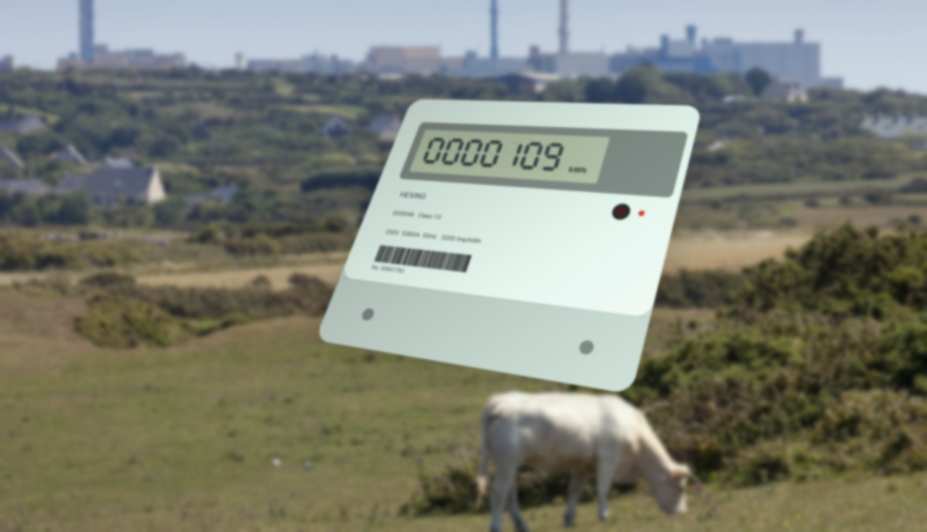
109 kWh
